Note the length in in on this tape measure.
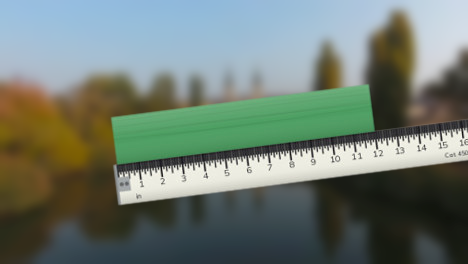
12 in
